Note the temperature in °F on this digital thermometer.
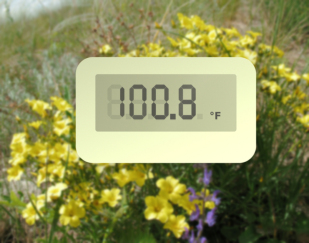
100.8 °F
